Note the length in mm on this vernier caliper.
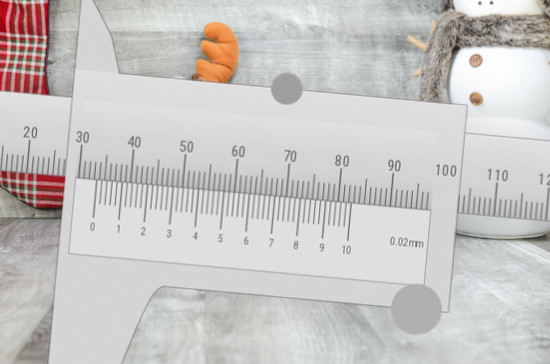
33.5 mm
